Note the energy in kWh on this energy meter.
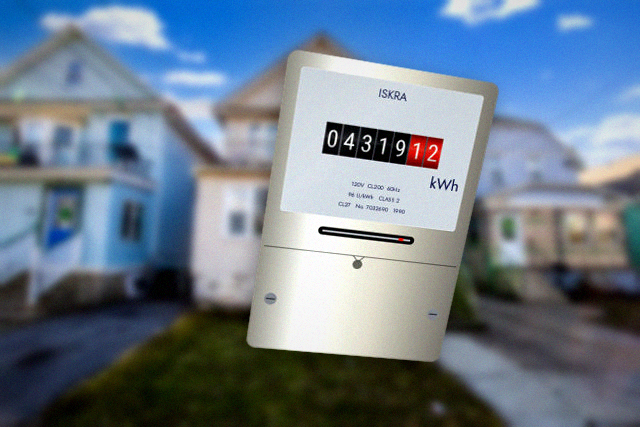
4319.12 kWh
